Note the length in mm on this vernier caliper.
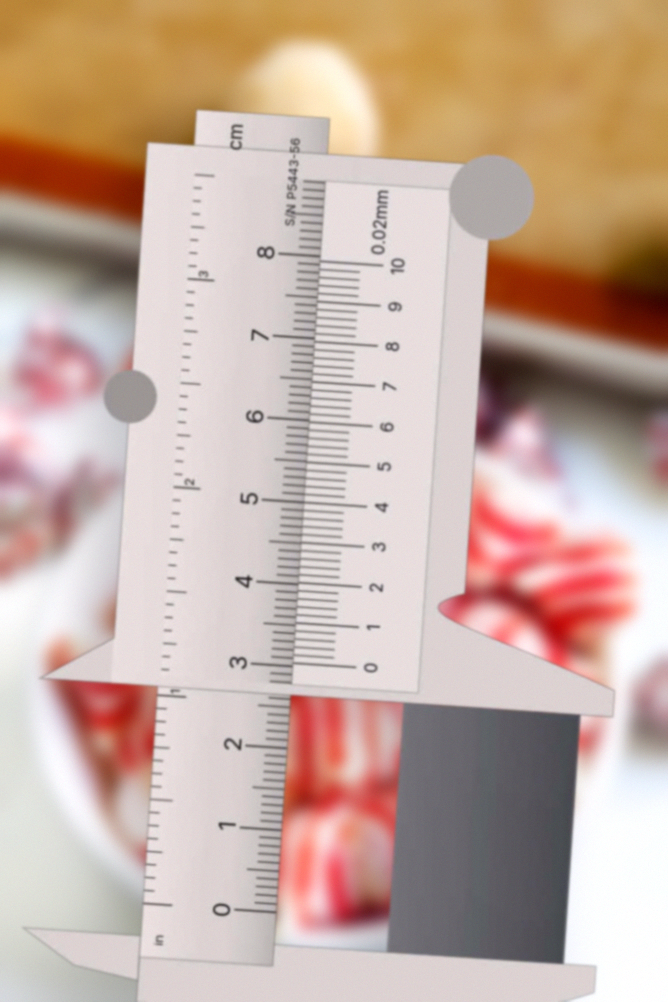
30.4 mm
